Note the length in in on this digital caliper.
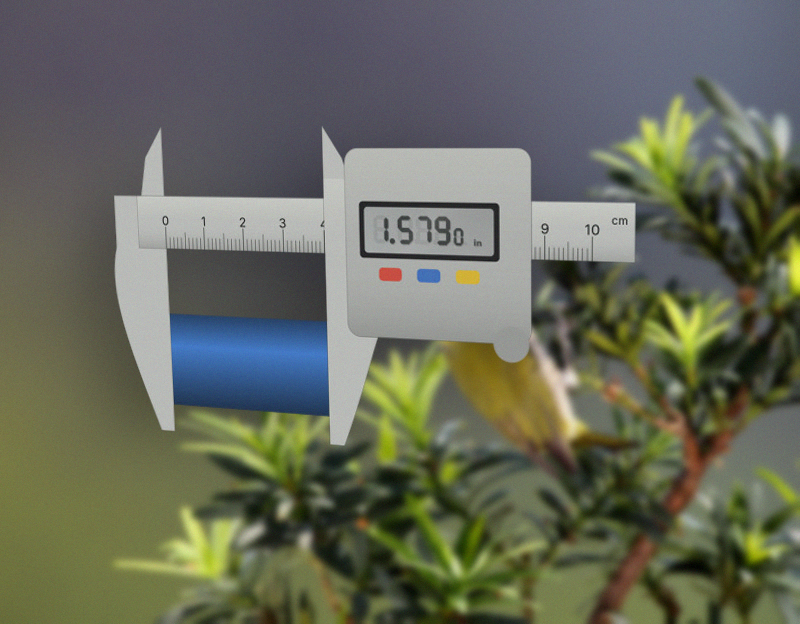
1.5790 in
